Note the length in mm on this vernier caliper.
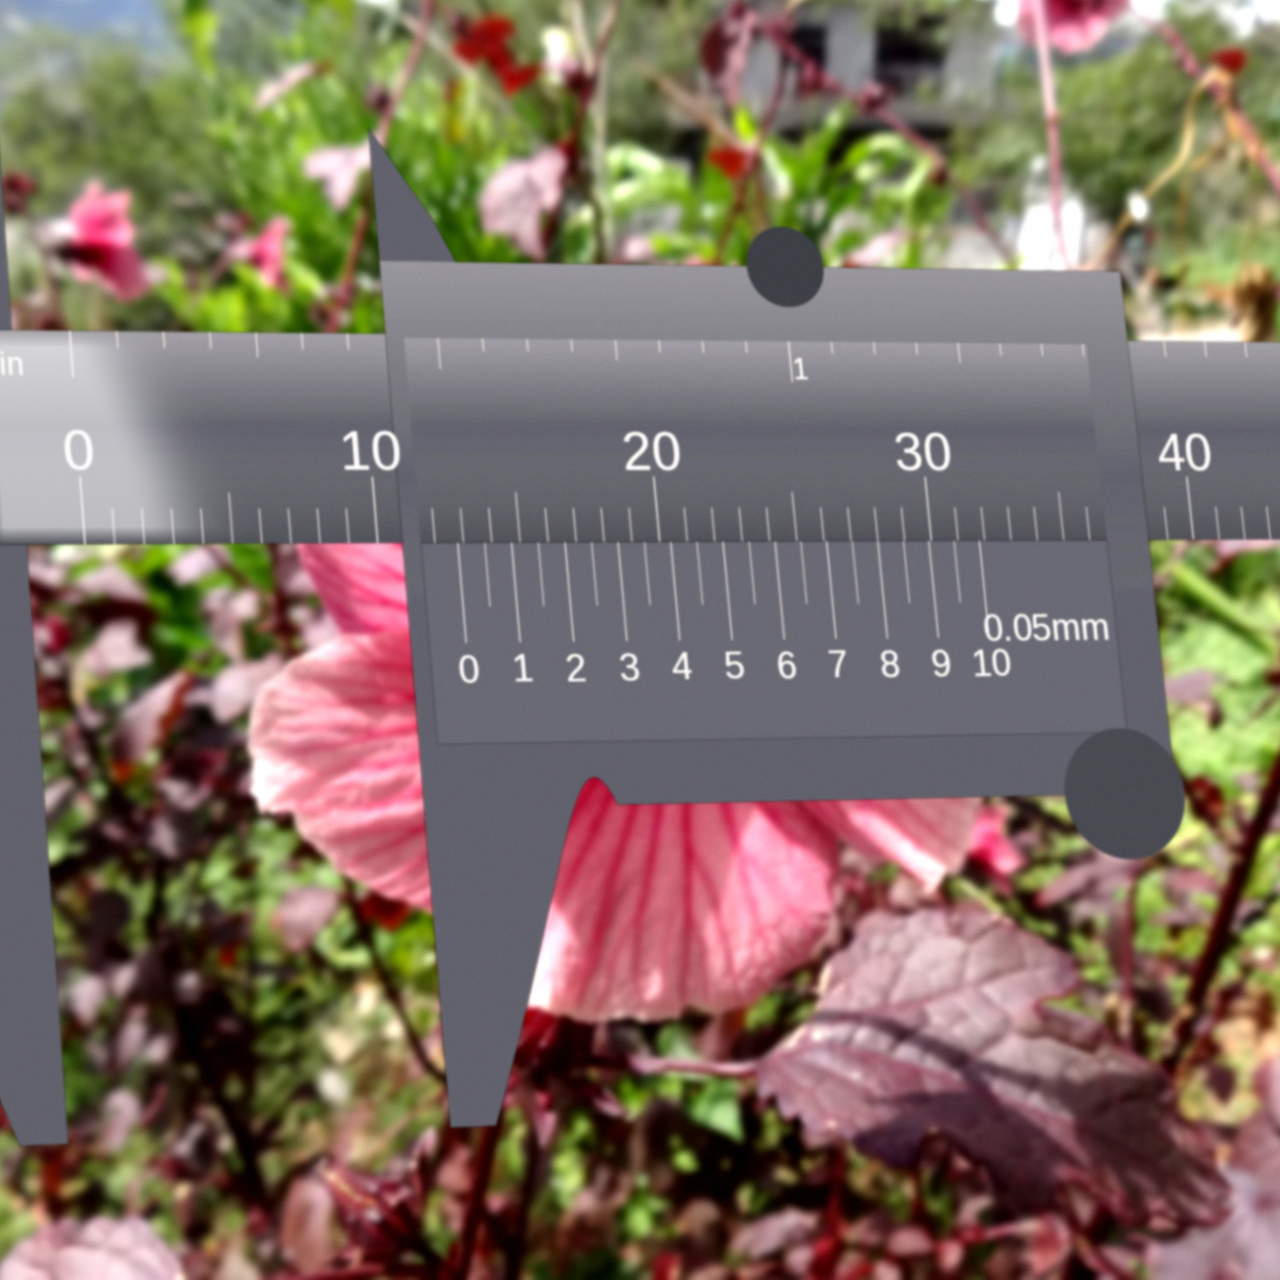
12.8 mm
